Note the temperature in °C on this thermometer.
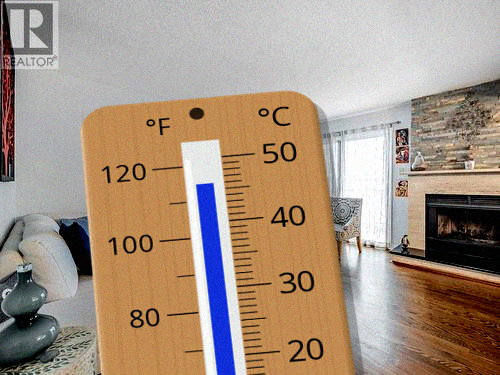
46 °C
